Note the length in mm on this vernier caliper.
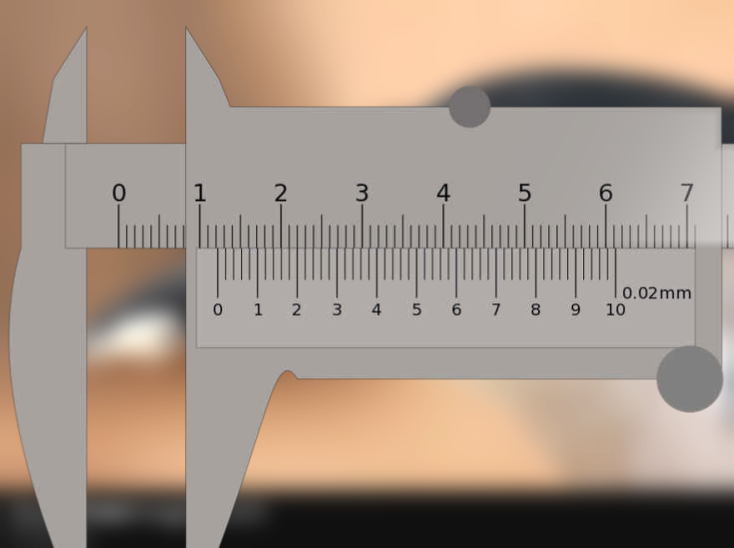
12.2 mm
